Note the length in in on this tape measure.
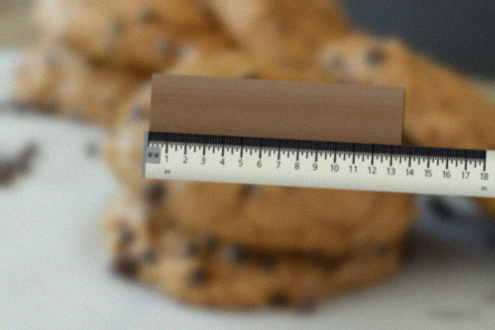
13.5 in
